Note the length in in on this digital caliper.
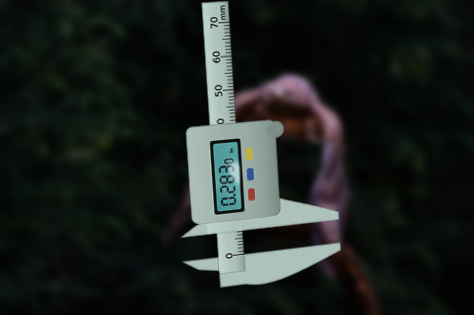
0.2830 in
